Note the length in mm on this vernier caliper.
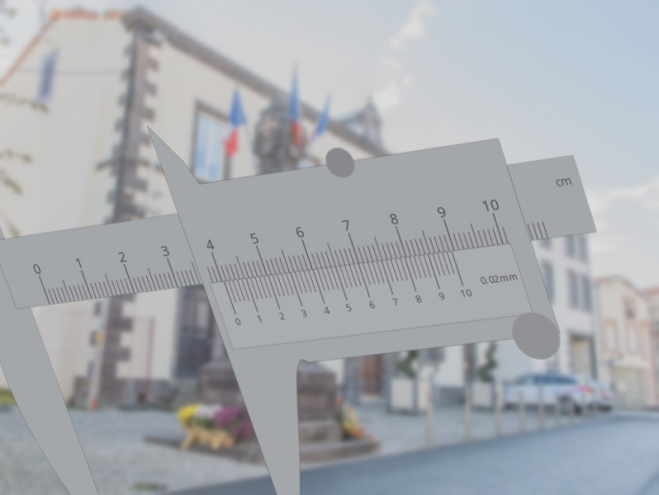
40.5 mm
